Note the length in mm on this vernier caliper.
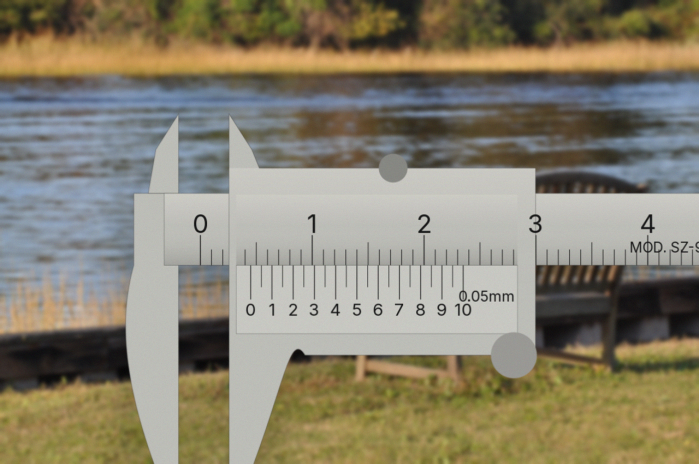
4.5 mm
